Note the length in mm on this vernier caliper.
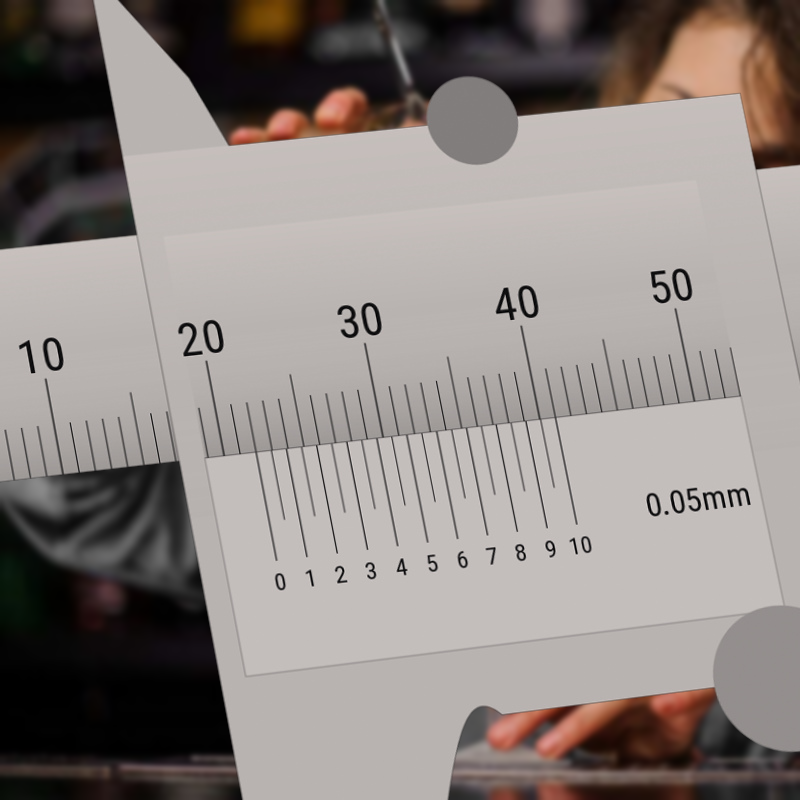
22.0 mm
